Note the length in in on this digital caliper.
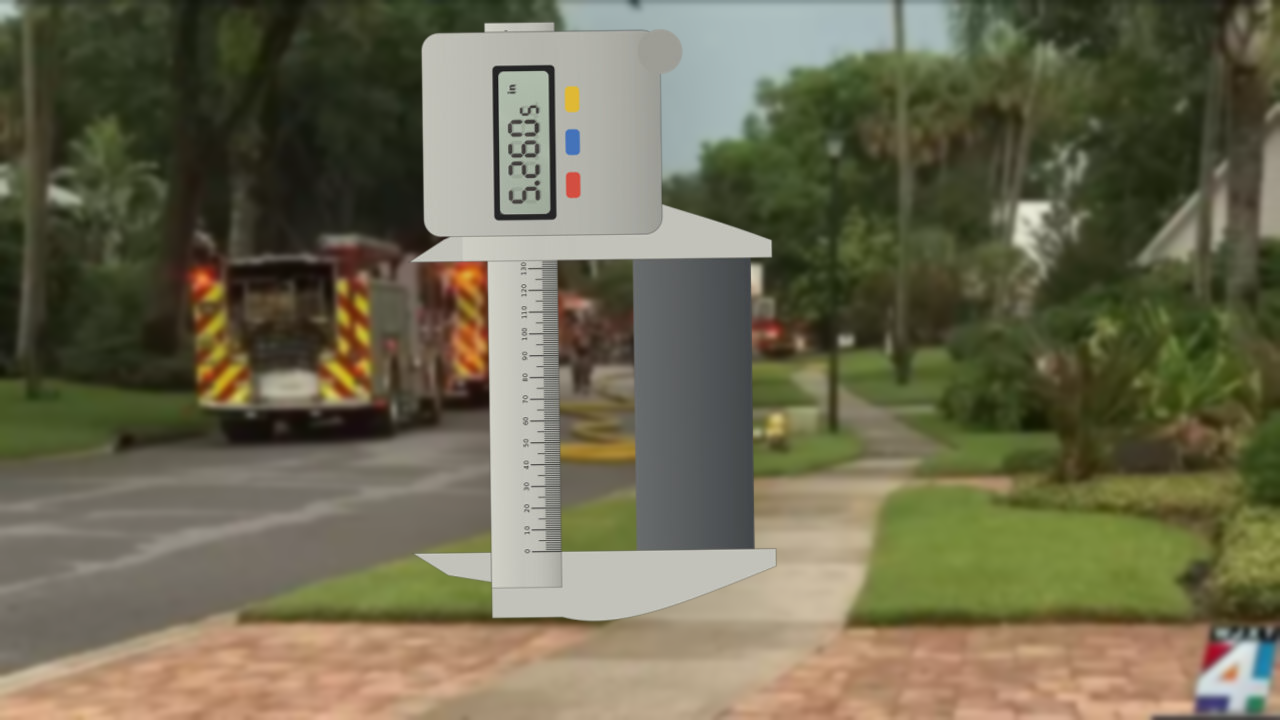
5.2605 in
